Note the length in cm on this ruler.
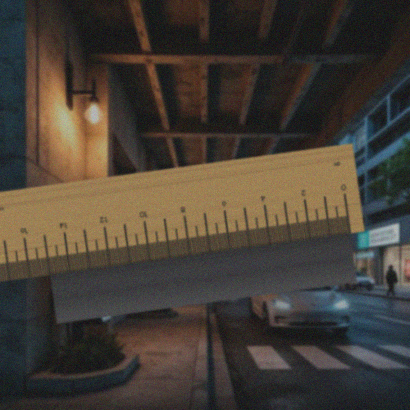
15 cm
